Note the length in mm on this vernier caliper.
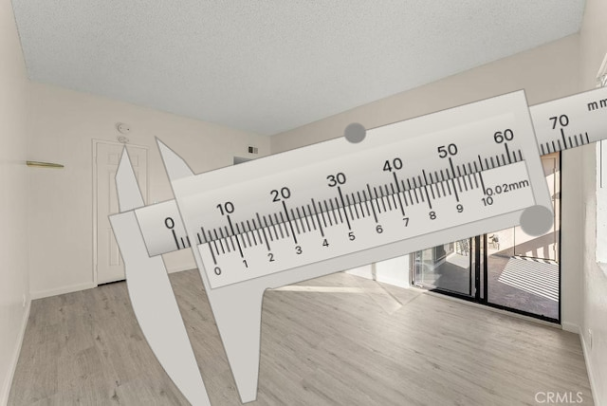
5.4 mm
